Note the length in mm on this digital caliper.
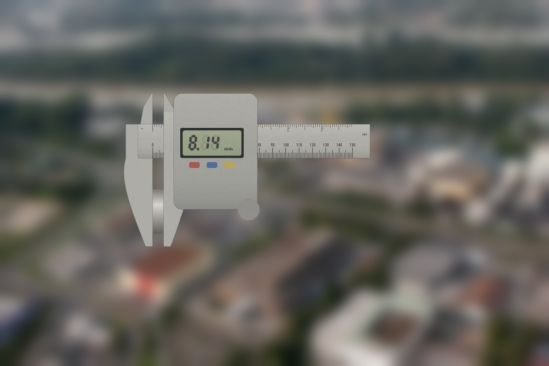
8.14 mm
